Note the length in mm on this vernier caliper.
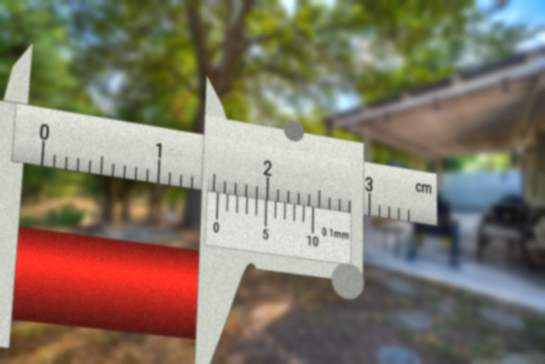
15.4 mm
